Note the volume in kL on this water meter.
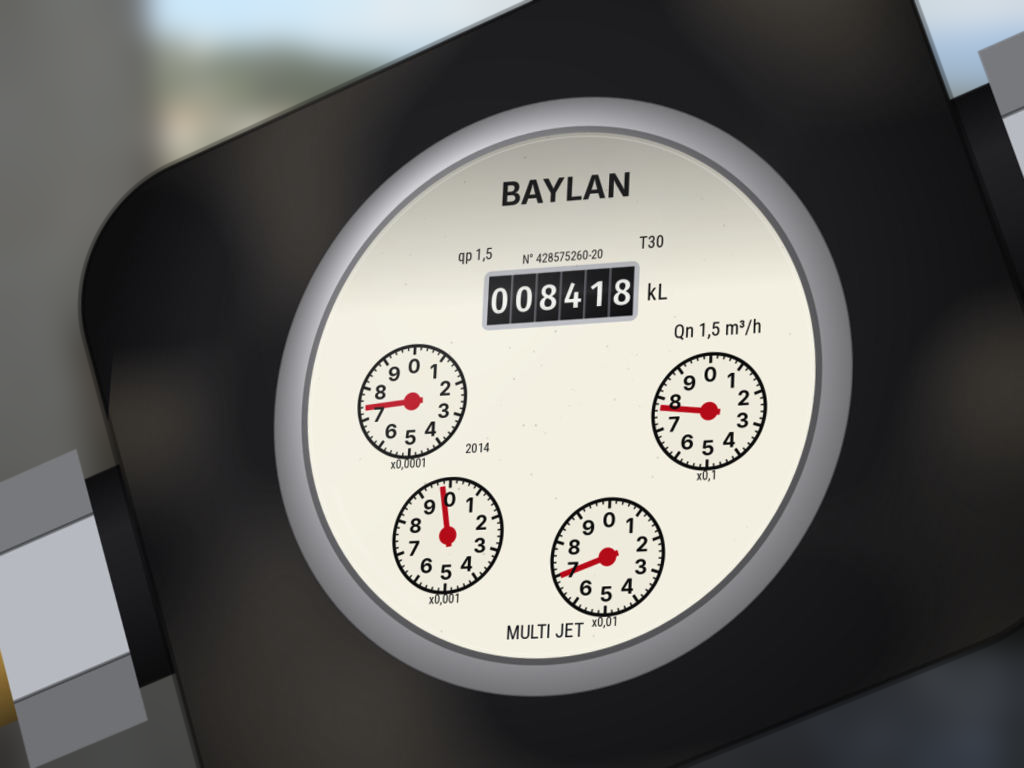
8418.7697 kL
